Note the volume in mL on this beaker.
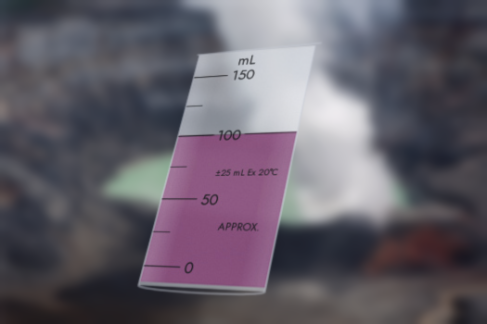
100 mL
